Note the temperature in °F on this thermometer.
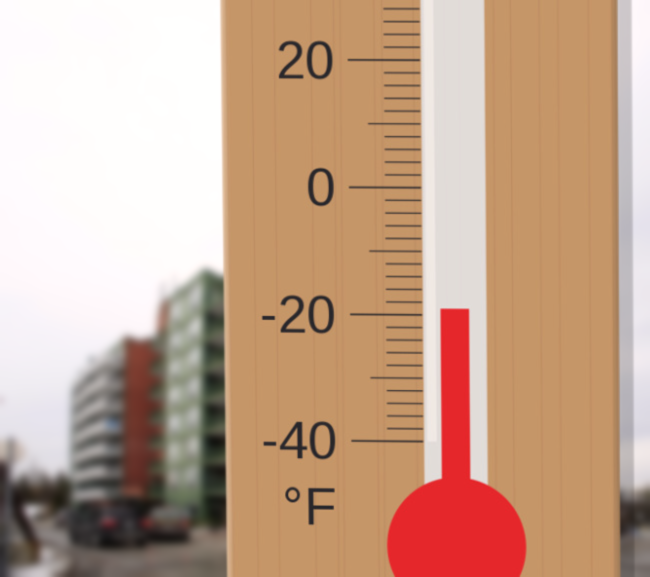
-19 °F
